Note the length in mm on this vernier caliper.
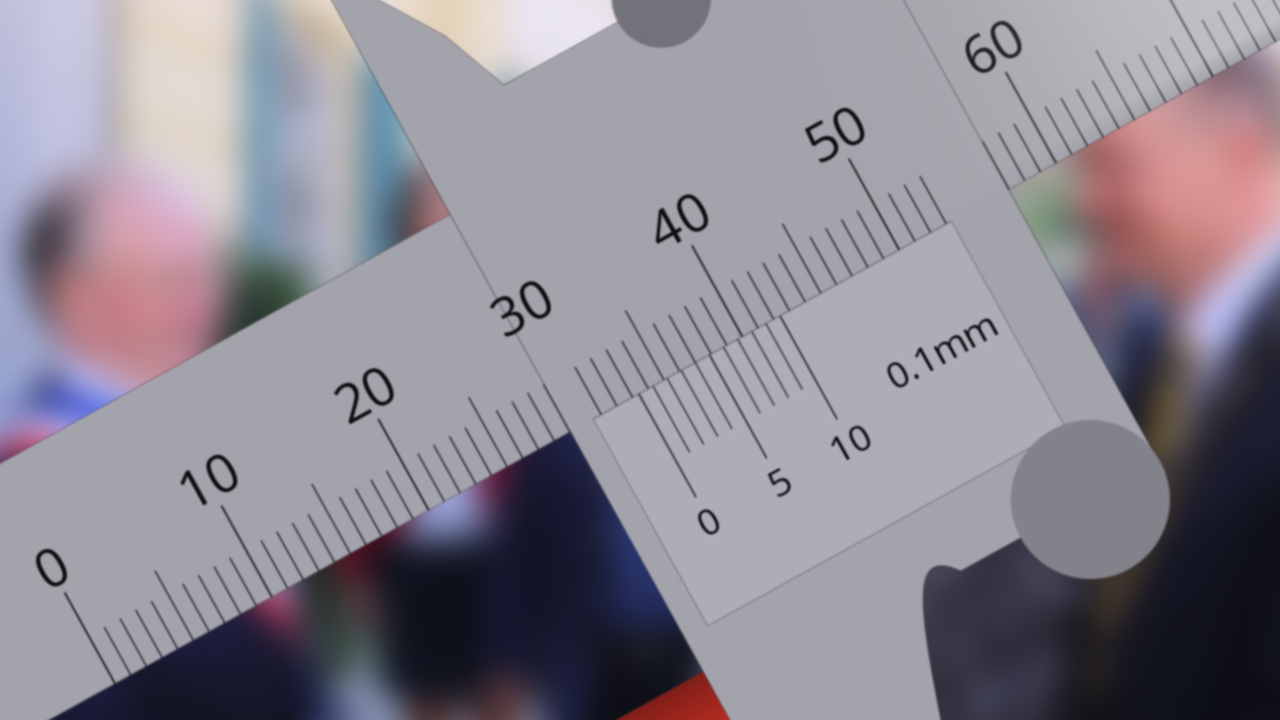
33.4 mm
